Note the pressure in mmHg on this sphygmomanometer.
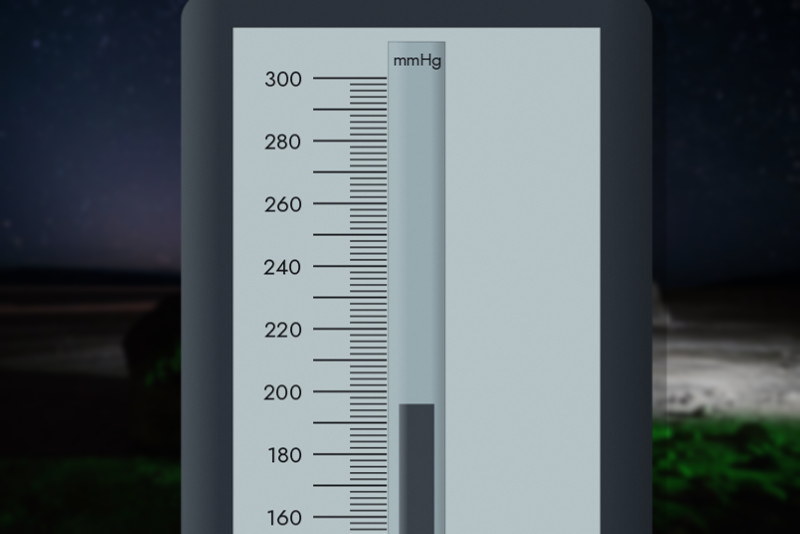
196 mmHg
